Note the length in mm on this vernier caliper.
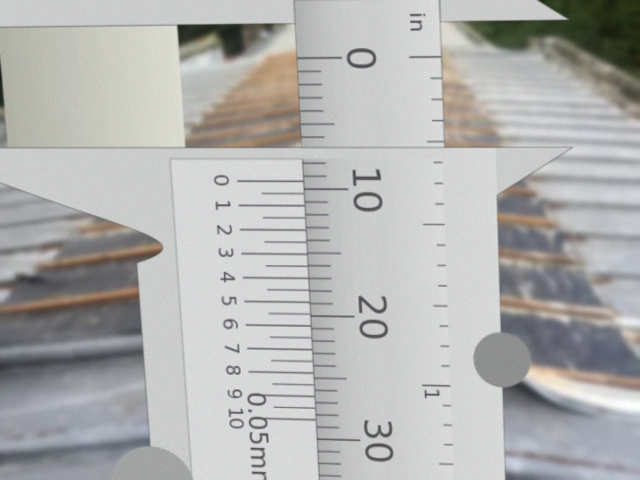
9.4 mm
